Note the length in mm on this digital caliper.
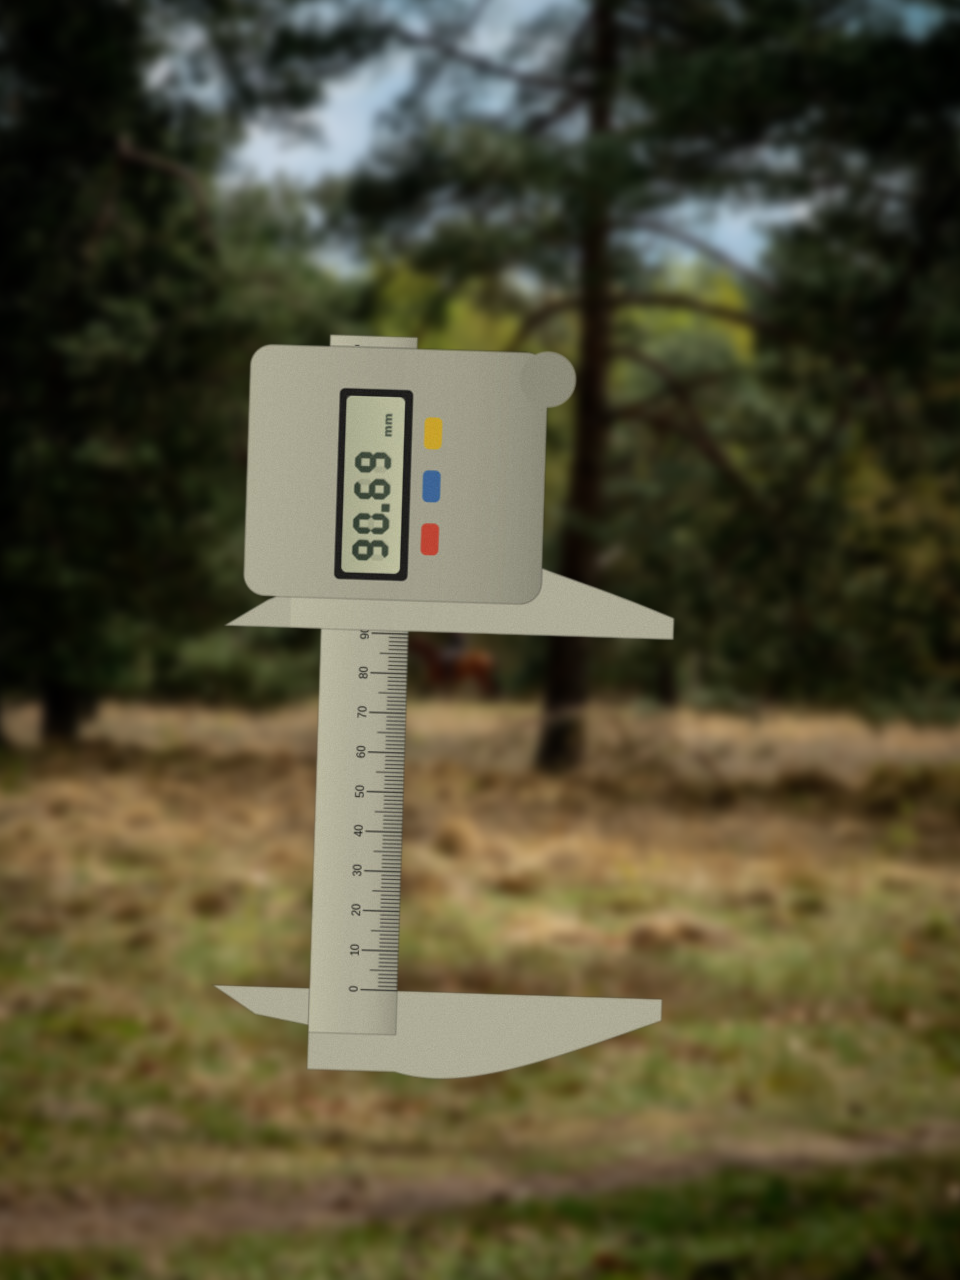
90.69 mm
